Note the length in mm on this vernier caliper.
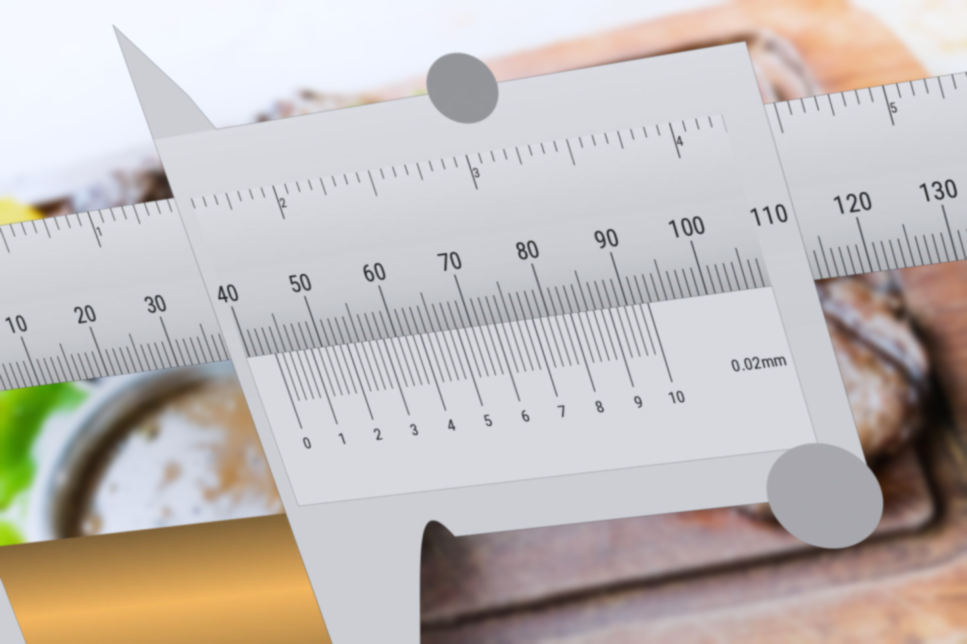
43.6 mm
